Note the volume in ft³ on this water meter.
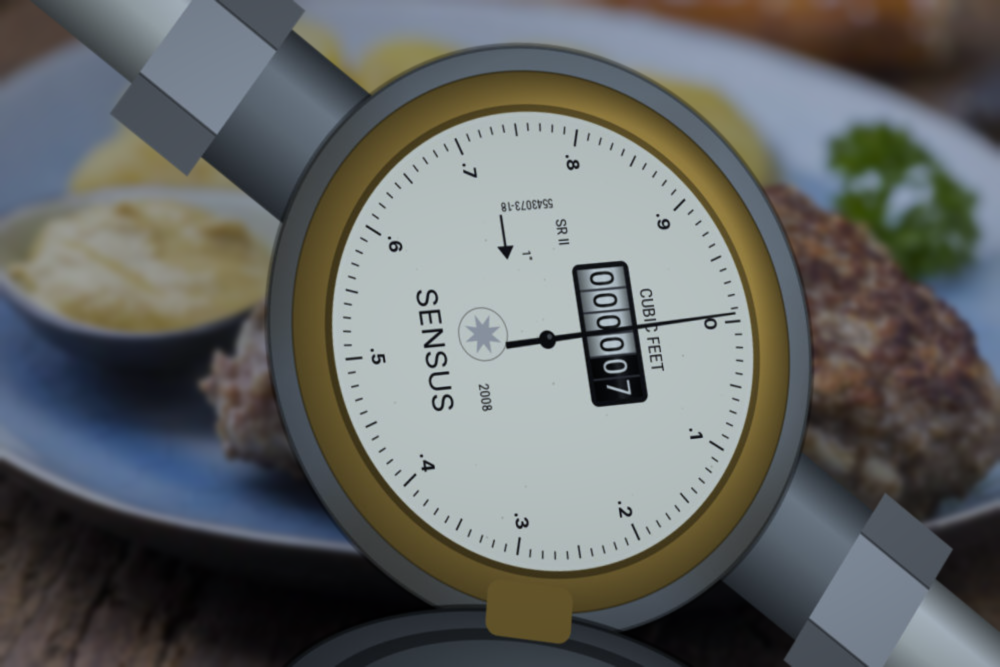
6.99 ft³
